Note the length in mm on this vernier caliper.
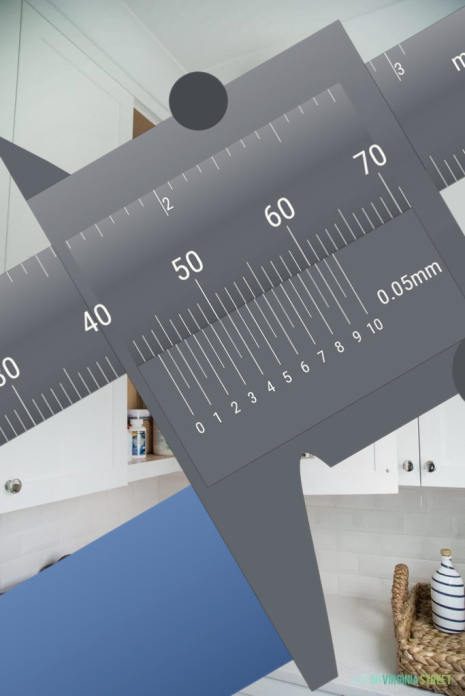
43.4 mm
